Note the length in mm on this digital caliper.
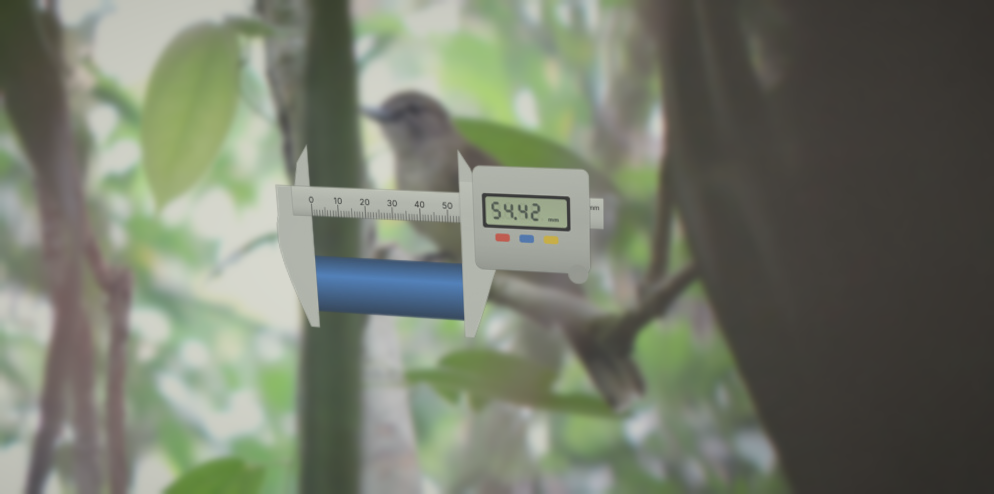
54.42 mm
